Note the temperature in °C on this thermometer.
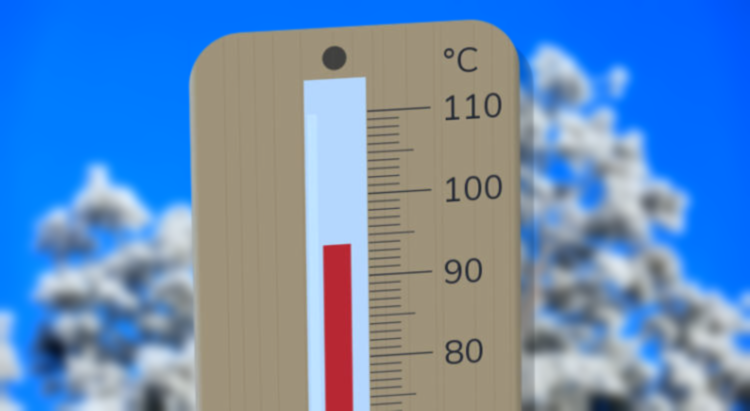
94 °C
